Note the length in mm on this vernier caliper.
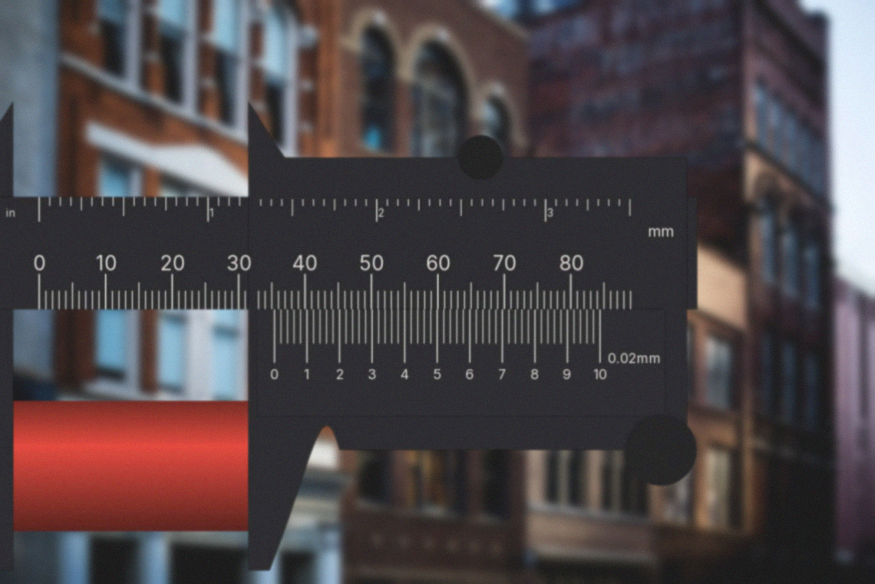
35.4 mm
